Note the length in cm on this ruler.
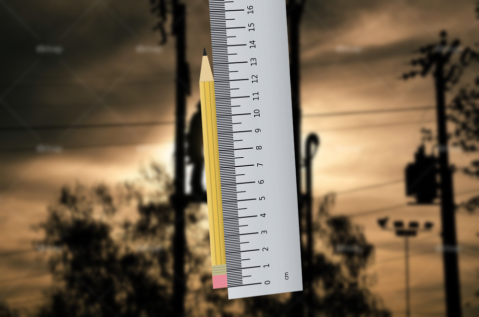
14 cm
